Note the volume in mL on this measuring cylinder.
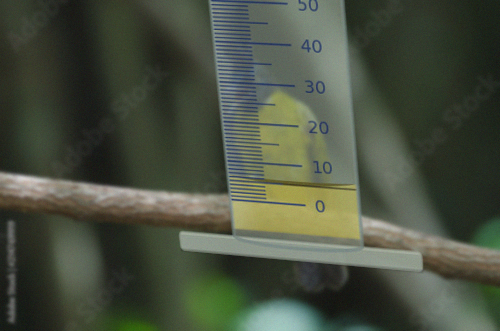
5 mL
